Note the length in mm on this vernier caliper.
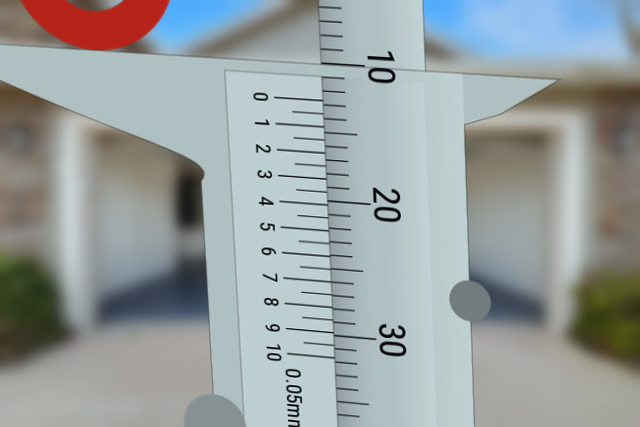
12.7 mm
